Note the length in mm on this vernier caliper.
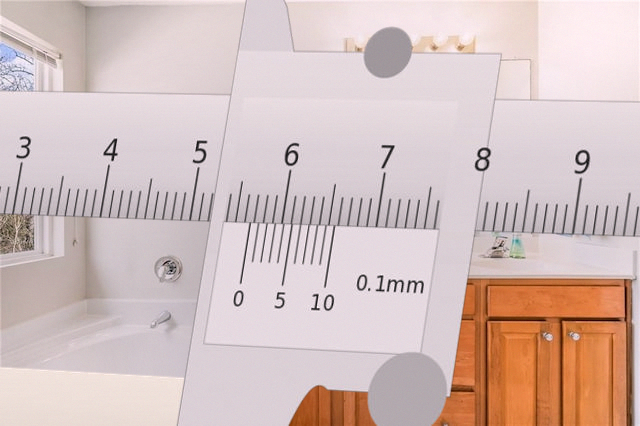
56.6 mm
